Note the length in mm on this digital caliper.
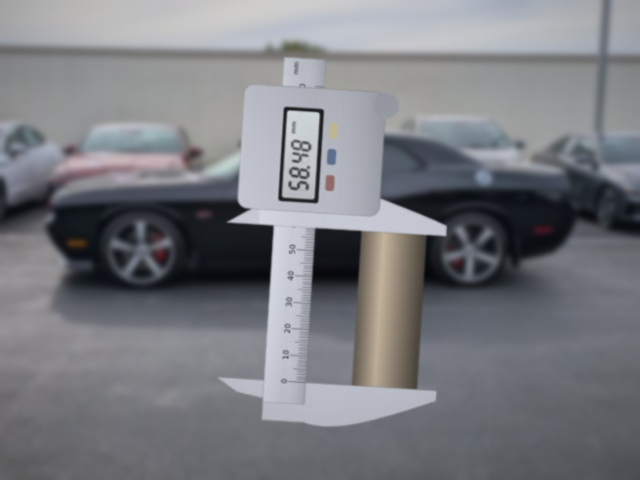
58.48 mm
